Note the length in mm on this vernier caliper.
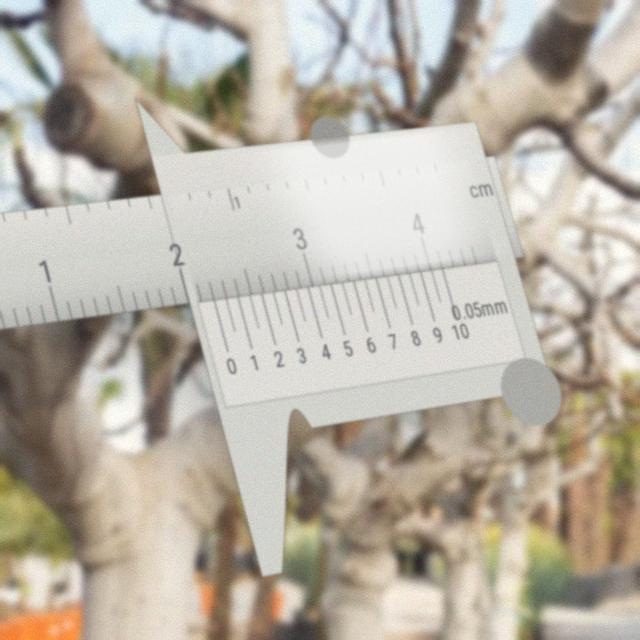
22.0 mm
